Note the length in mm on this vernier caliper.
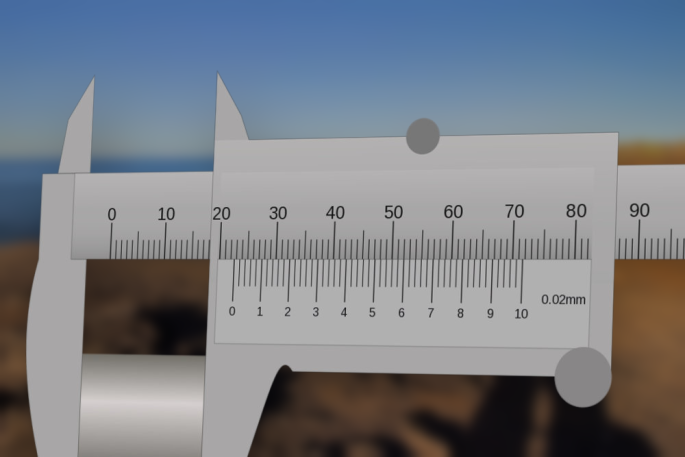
22.6 mm
